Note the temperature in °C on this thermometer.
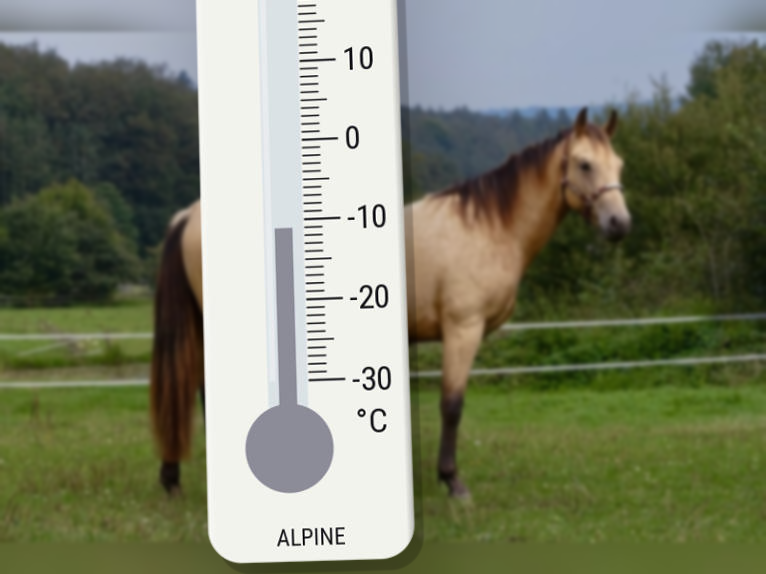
-11 °C
